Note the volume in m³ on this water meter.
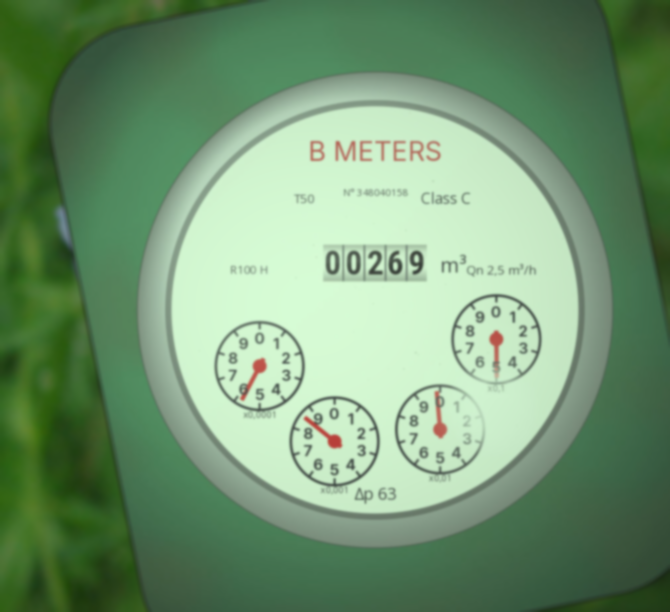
269.4985 m³
